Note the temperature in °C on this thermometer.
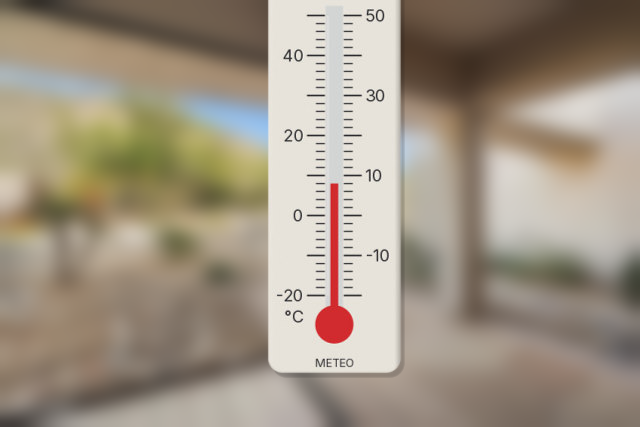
8 °C
